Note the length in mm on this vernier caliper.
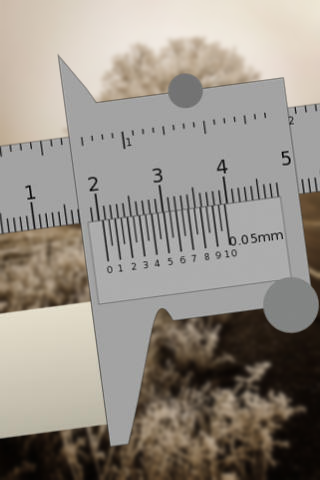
20.6 mm
